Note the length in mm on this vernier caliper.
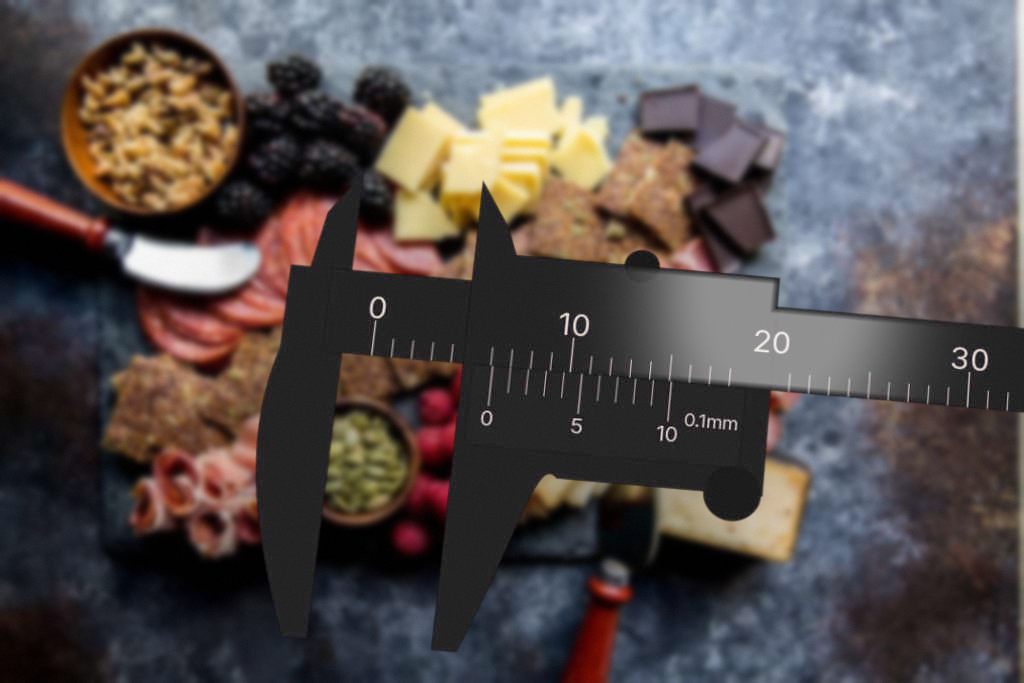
6.1 mm
